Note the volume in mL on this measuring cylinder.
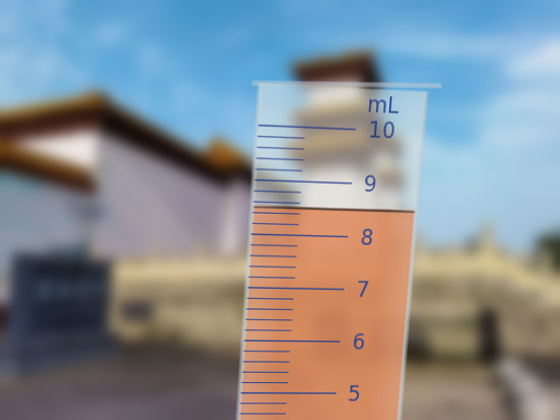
8.5 mL
